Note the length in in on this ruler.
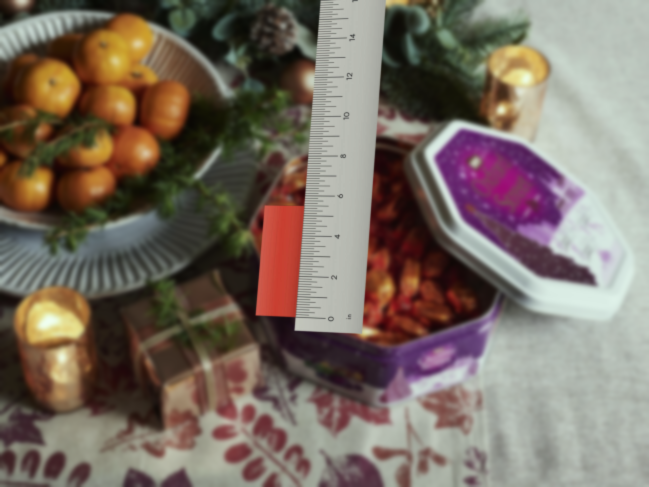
5.5 in
